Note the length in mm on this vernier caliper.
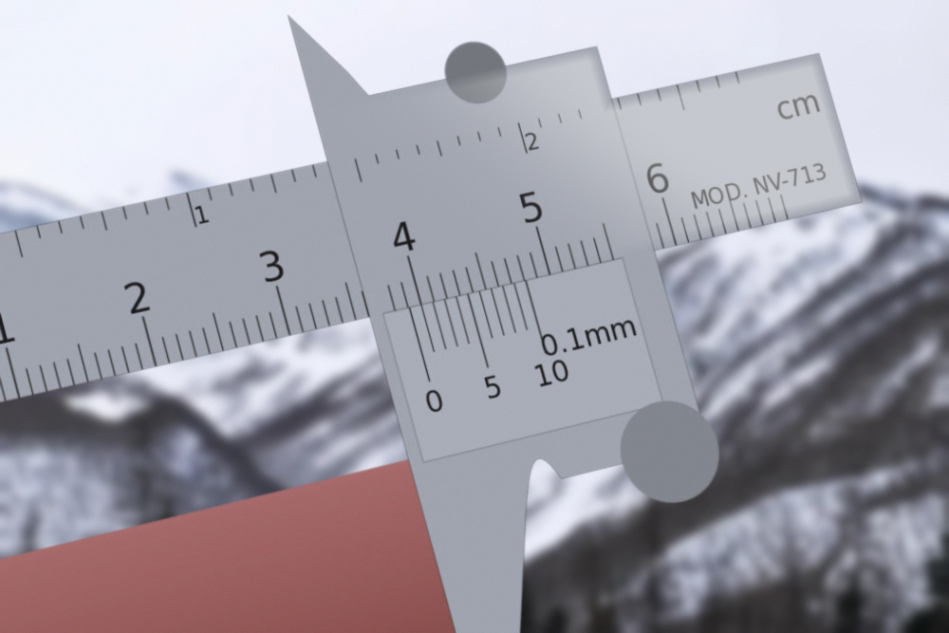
39.1 mm
